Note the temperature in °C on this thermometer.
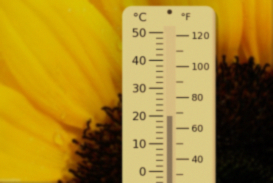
20 °C
